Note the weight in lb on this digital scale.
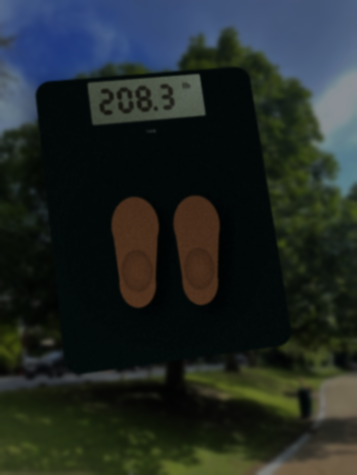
208.3 lb
